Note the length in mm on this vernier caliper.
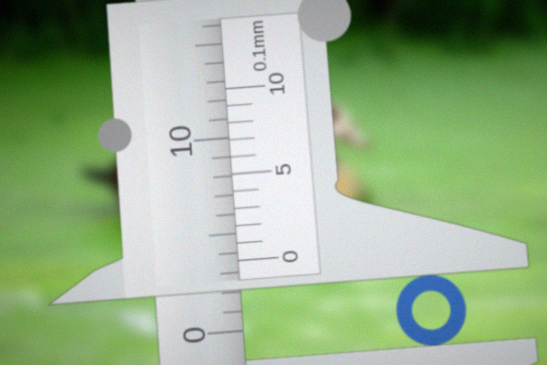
3.6 mm
